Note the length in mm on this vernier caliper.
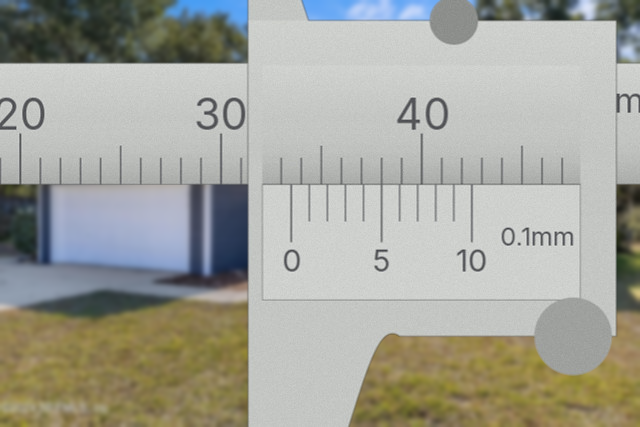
33.5 mm
